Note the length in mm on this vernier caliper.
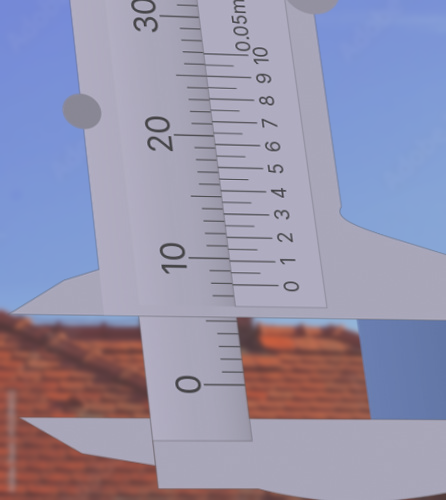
7.9 mm
